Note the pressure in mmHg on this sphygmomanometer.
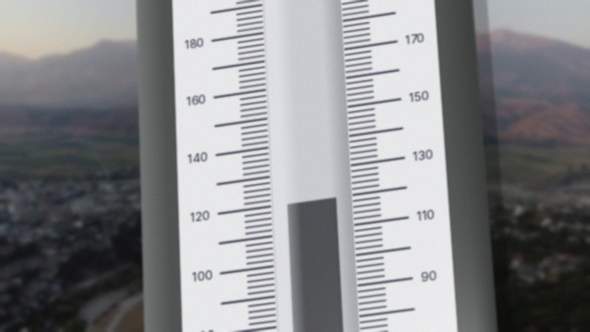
120 mmHg
